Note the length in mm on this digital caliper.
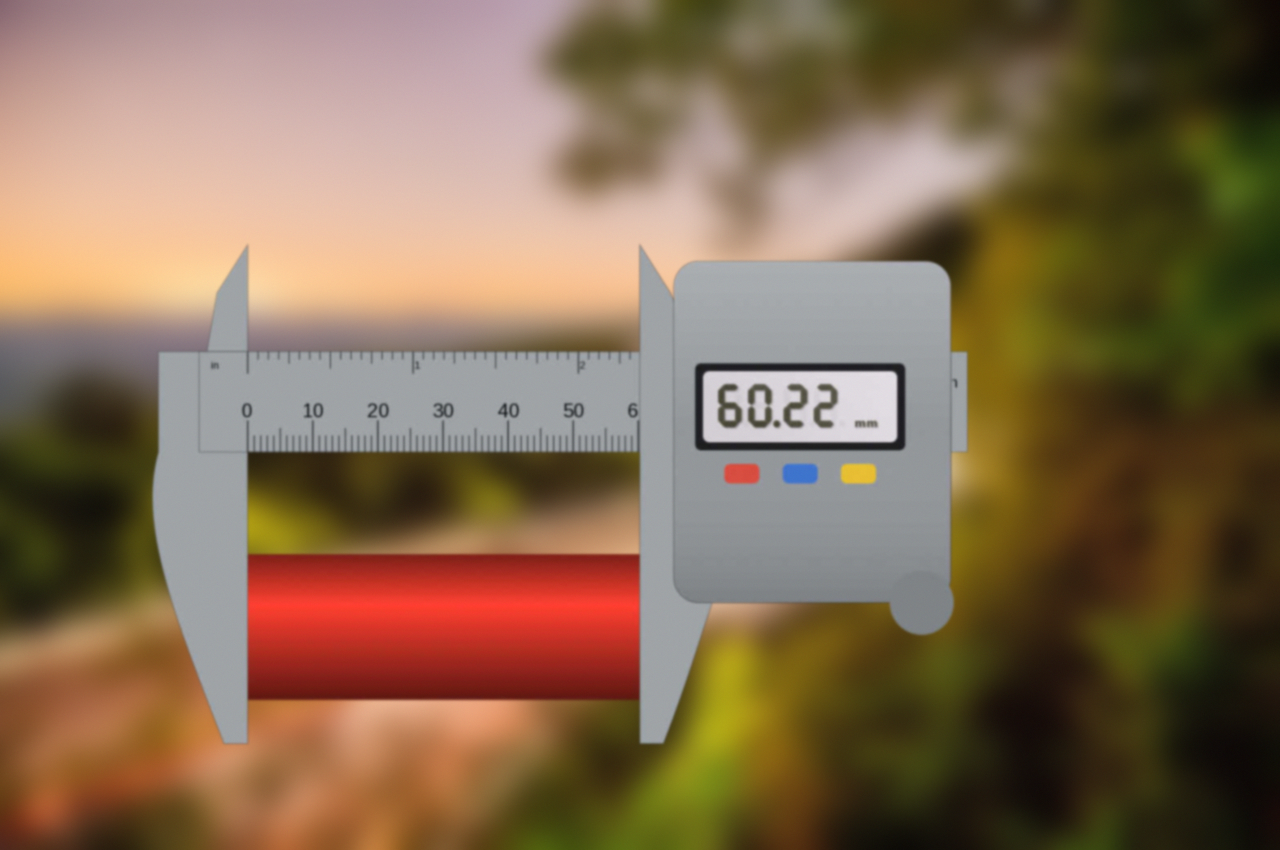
60.22 mm
